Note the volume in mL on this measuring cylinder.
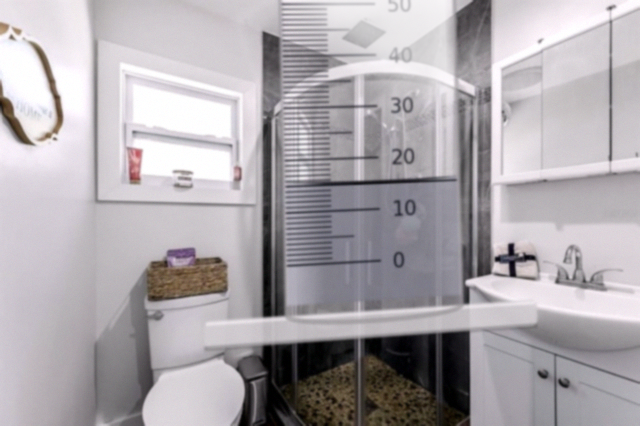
15 mL
